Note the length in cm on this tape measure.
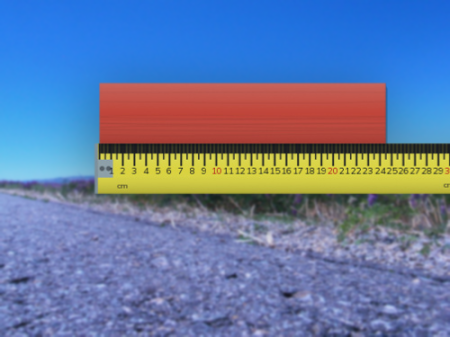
24.5 cm
